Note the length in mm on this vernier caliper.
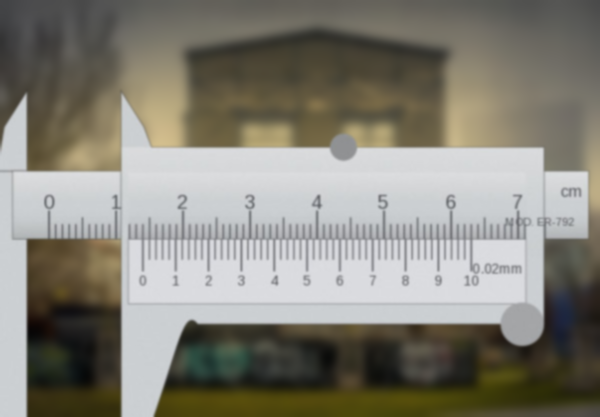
14.0 mm
